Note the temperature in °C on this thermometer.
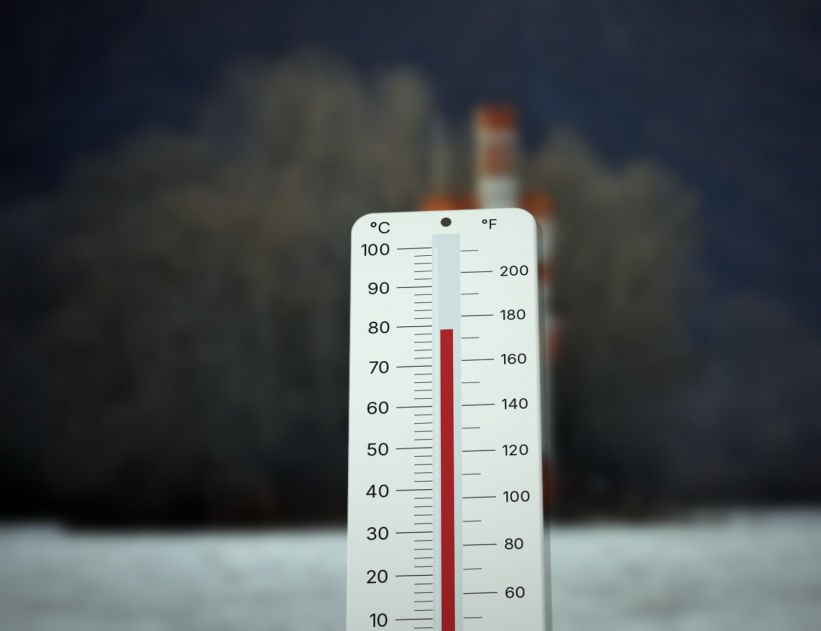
79 °C
